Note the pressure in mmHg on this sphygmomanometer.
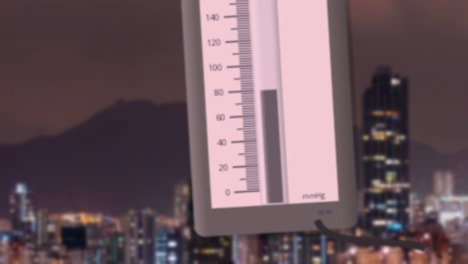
80 mmHg
